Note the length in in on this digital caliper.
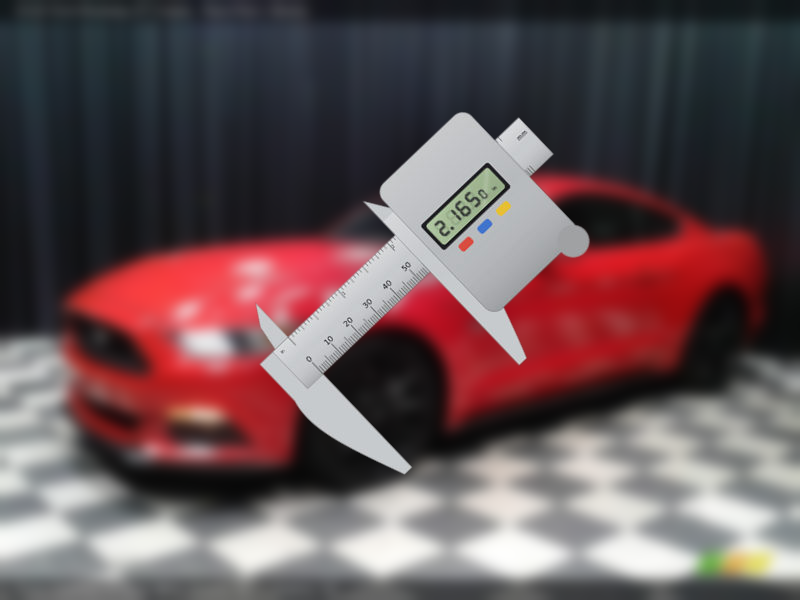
2.1650 in
